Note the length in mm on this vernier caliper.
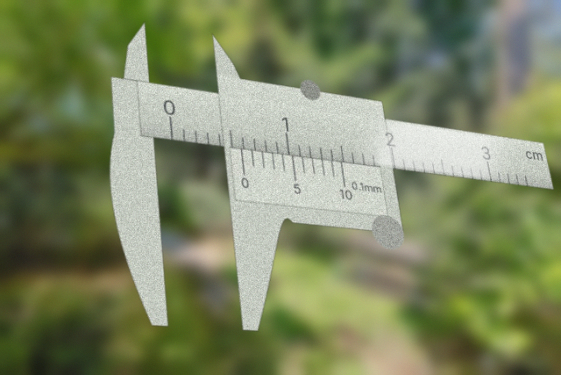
5.8 mm
